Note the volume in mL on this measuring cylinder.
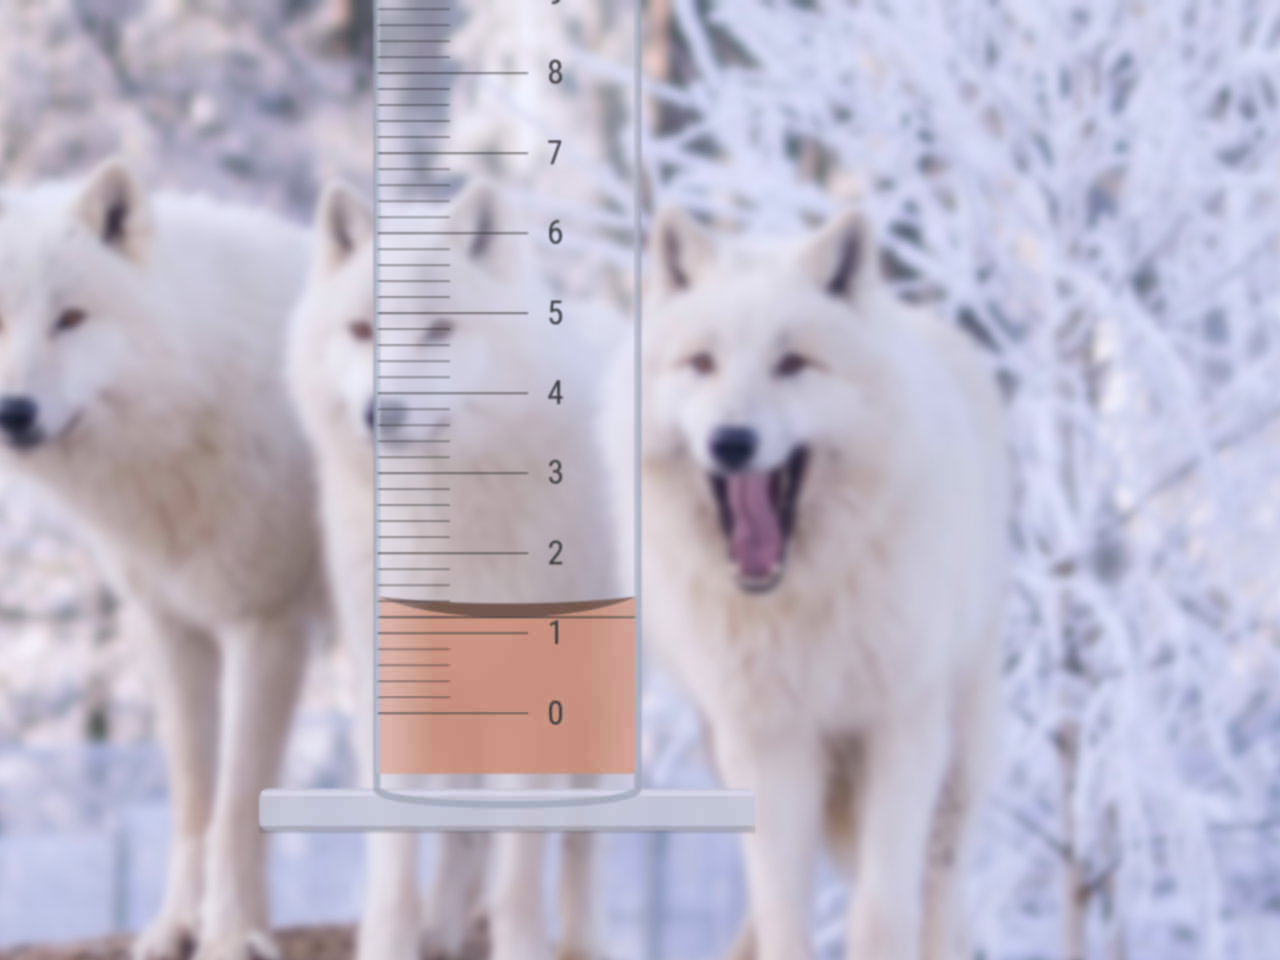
1.2 mL
